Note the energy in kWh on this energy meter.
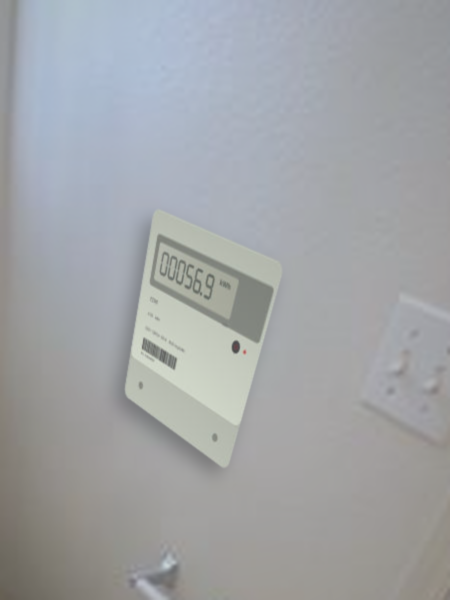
56.9 kWh
